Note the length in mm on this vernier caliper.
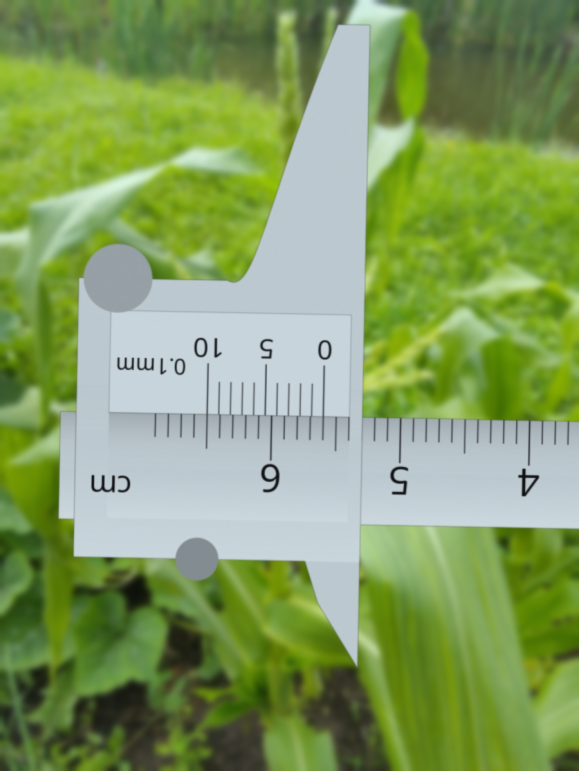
56.0 mm
